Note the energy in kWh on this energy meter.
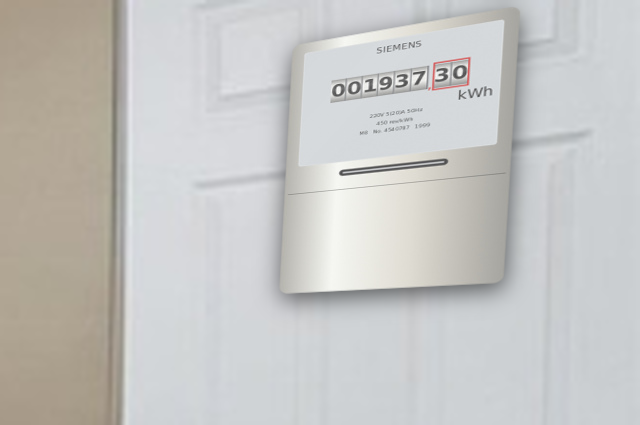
1937.30 kWh
